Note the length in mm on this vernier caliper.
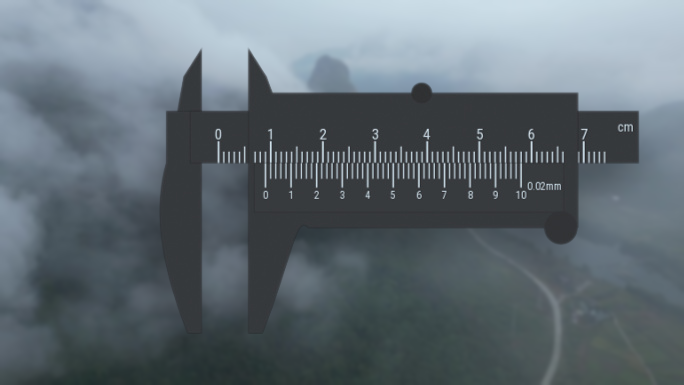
9.0 mm
